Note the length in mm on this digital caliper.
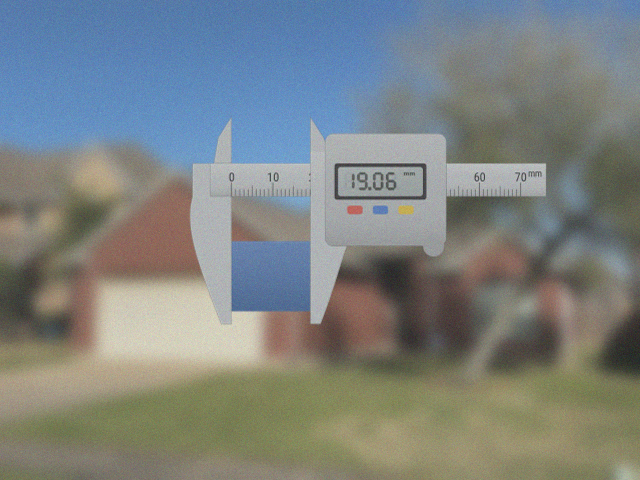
19.06 mm
